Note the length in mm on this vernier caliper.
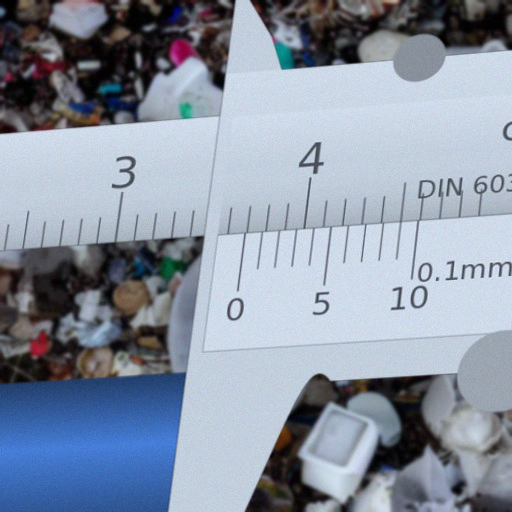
36.9 mm
